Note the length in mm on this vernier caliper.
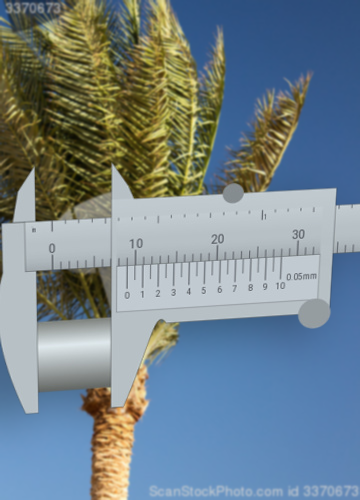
9.0 mm
